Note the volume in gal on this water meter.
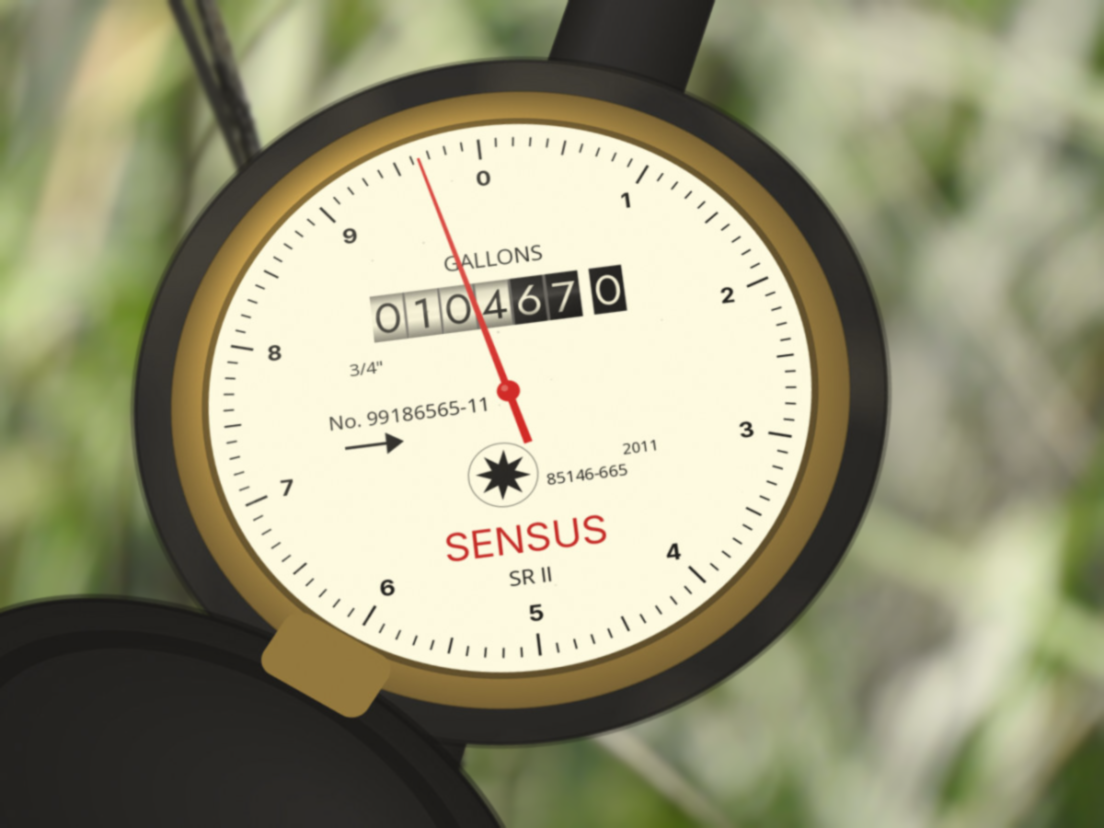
104669.6 gal
